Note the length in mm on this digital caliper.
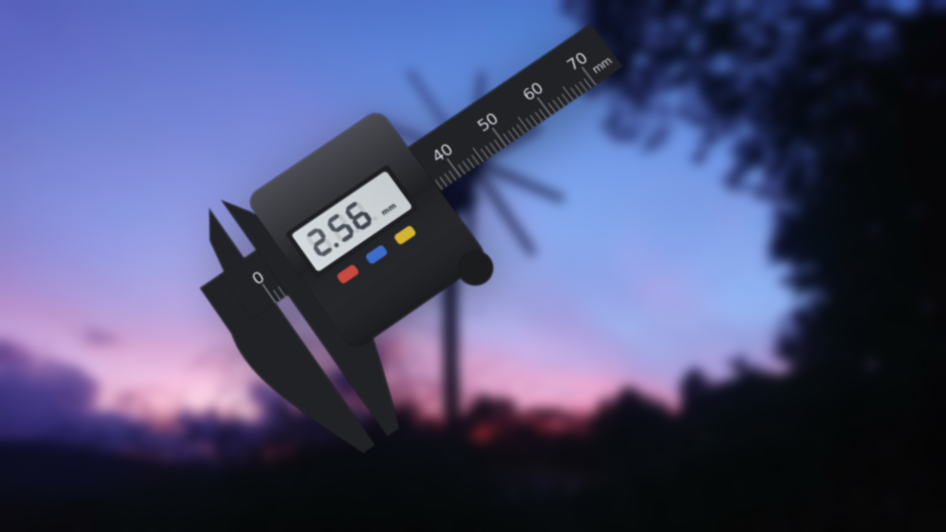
2.56 mm
